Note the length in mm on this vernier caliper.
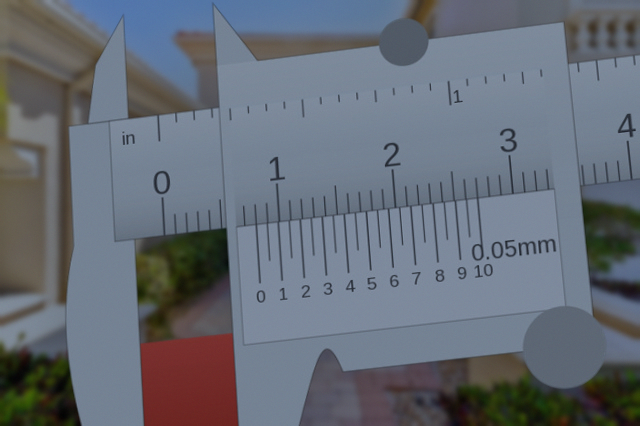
8.0 mm
